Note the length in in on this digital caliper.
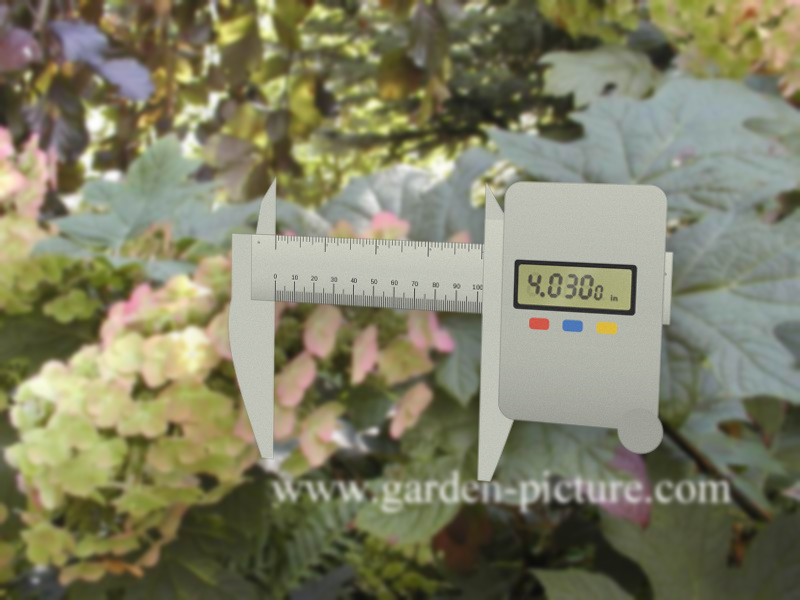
4.0300 in
